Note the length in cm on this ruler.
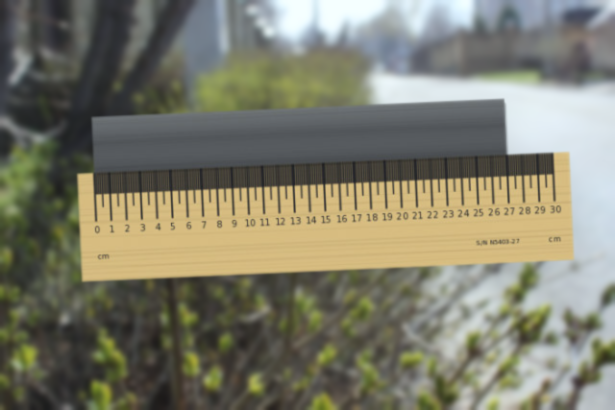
27 cm
